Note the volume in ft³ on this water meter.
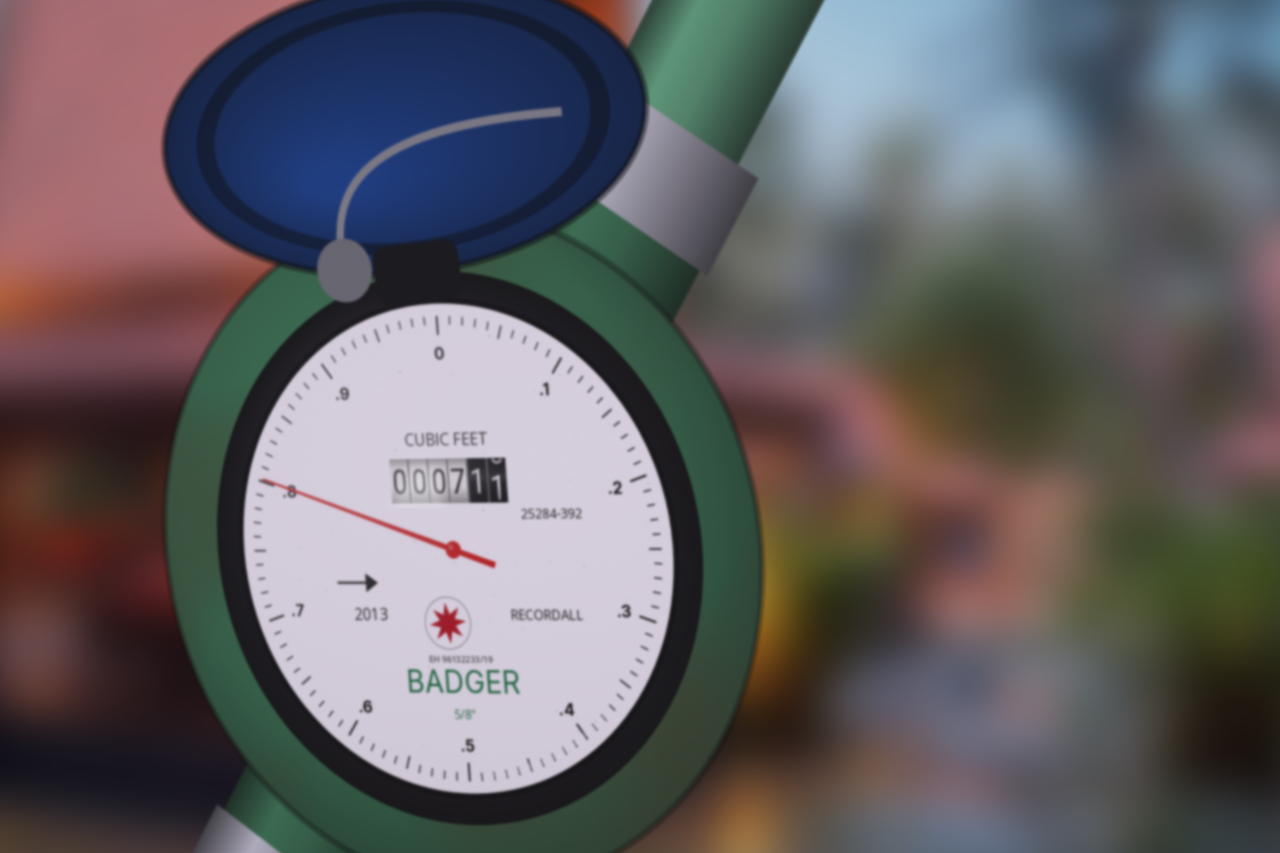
710.80 ft³
